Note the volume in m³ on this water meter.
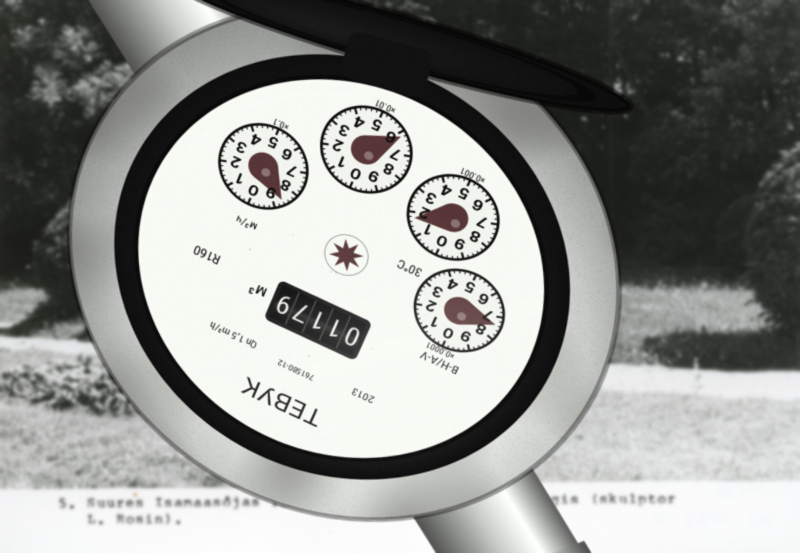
1179.8617 m³
